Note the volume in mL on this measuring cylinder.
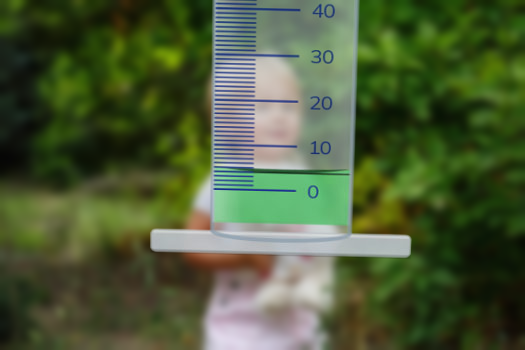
4 mL
